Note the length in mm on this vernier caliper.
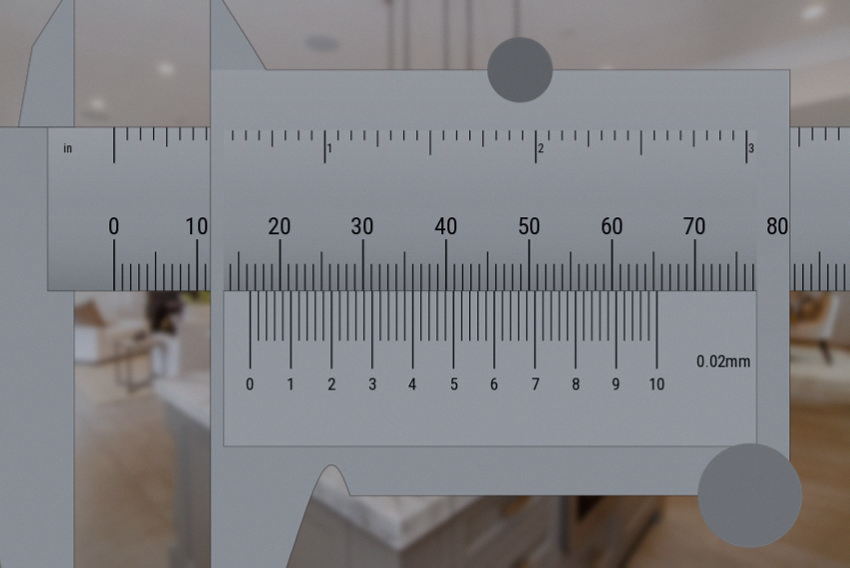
16.4 mm
